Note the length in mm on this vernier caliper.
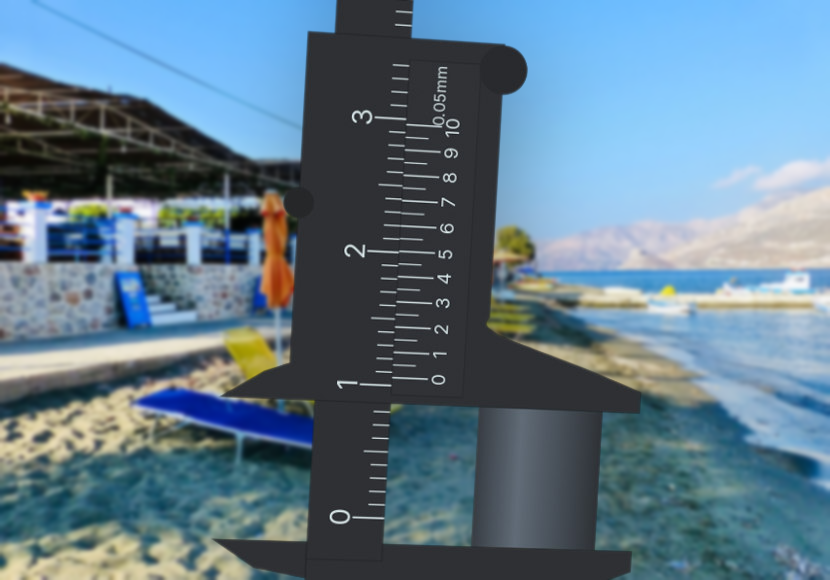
10.6 mm
